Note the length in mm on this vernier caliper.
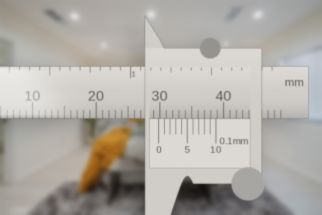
29.8 mm
